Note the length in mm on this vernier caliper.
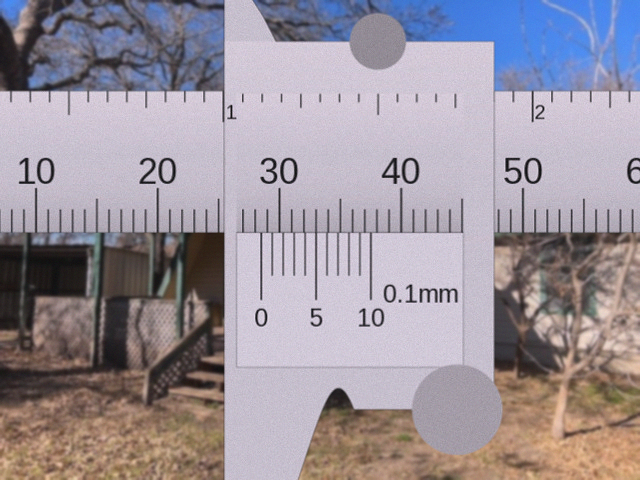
28.5 mm
